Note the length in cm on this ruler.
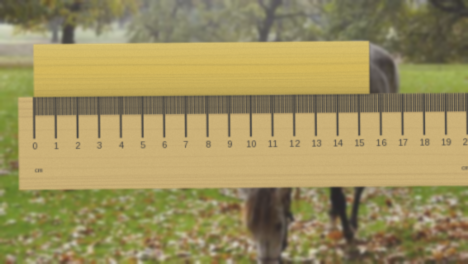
15.5 cm
